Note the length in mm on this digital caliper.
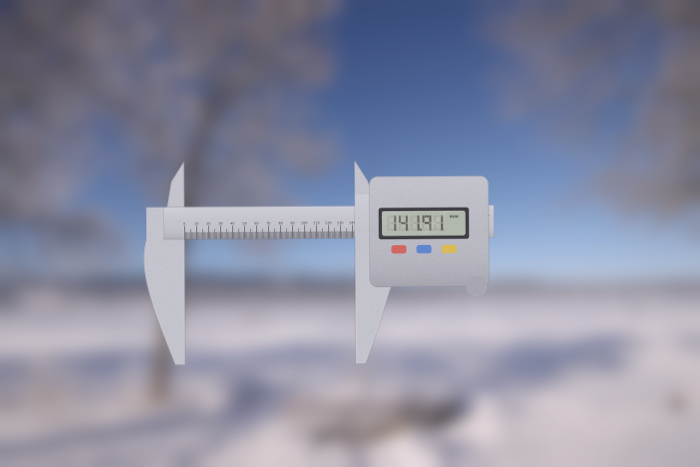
141.91 mm
